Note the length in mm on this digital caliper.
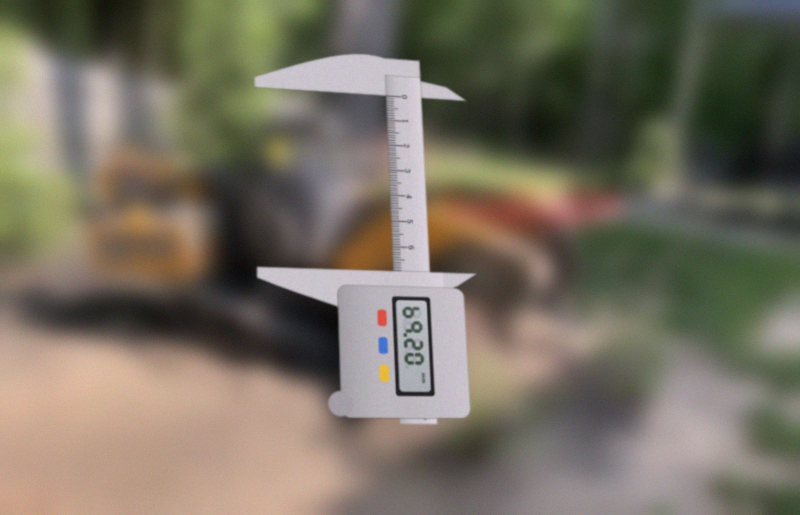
69.20 mm
